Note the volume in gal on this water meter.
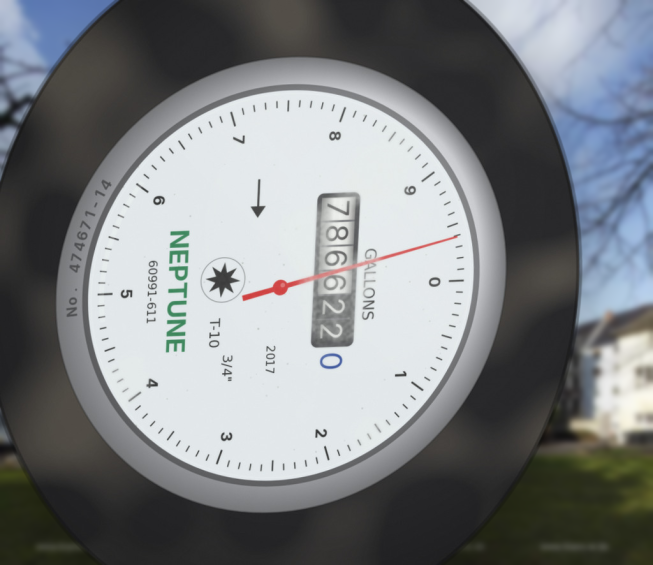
7866219.6 gal
